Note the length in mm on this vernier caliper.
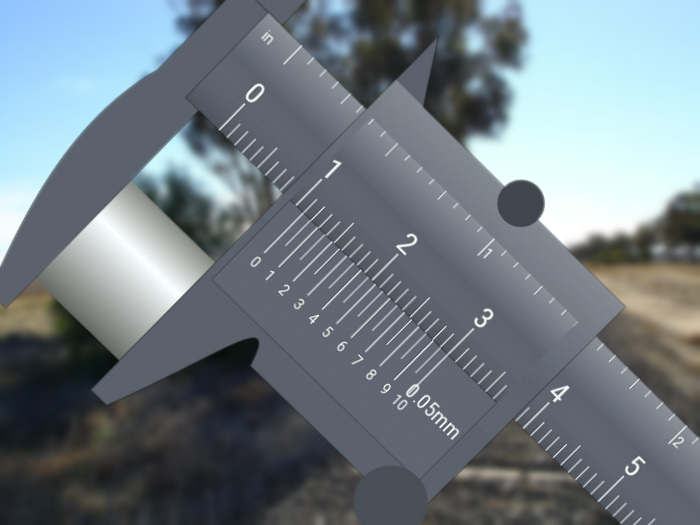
11.0 mm
